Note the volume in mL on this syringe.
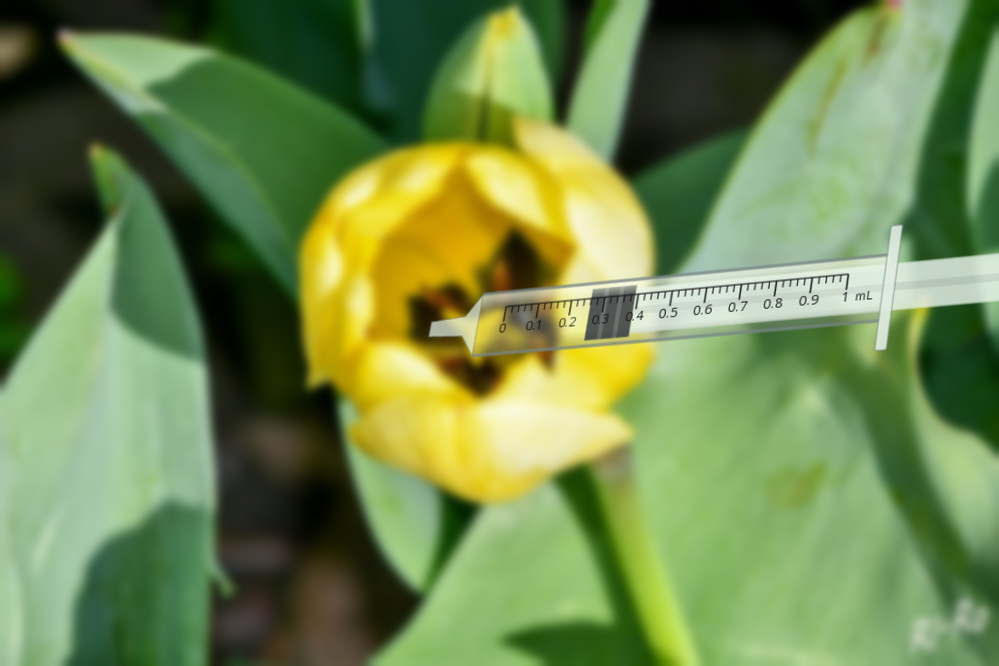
0.26 mL
